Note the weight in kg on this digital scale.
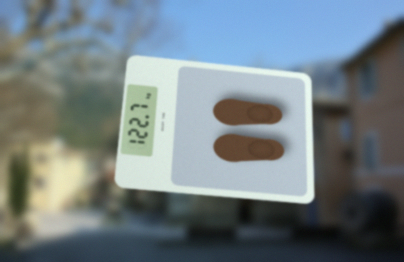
122.7 kg
